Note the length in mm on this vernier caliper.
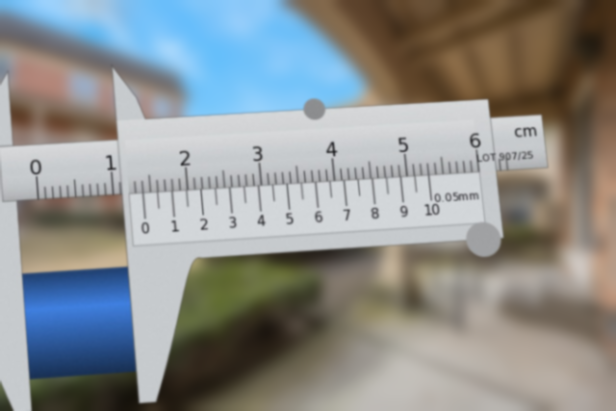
14.0 mm
